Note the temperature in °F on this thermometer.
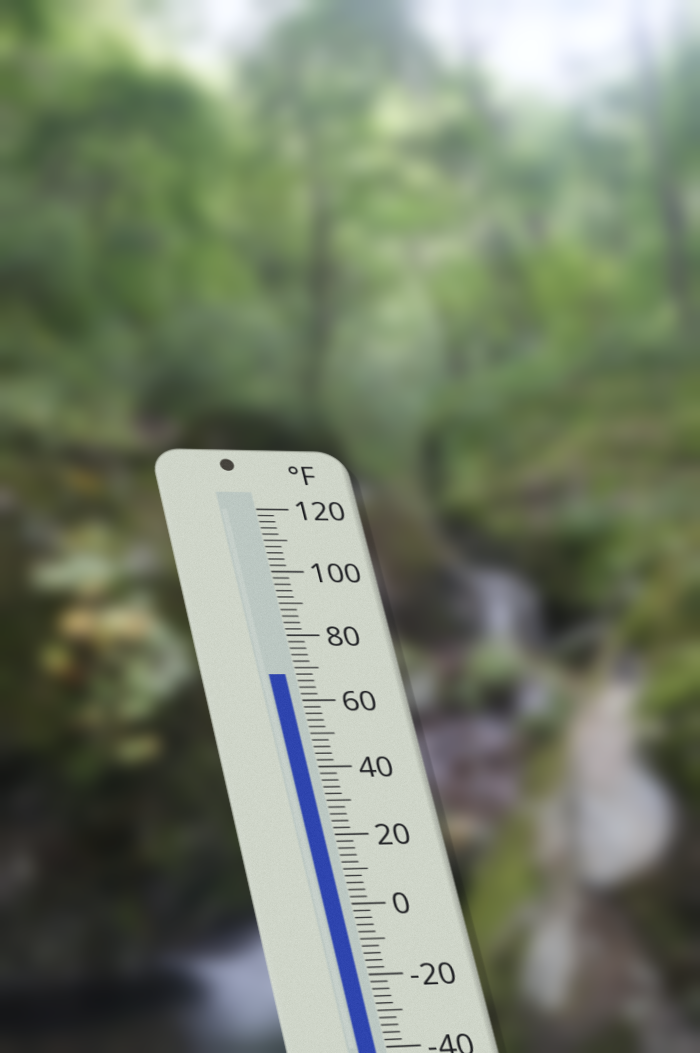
68 °F
